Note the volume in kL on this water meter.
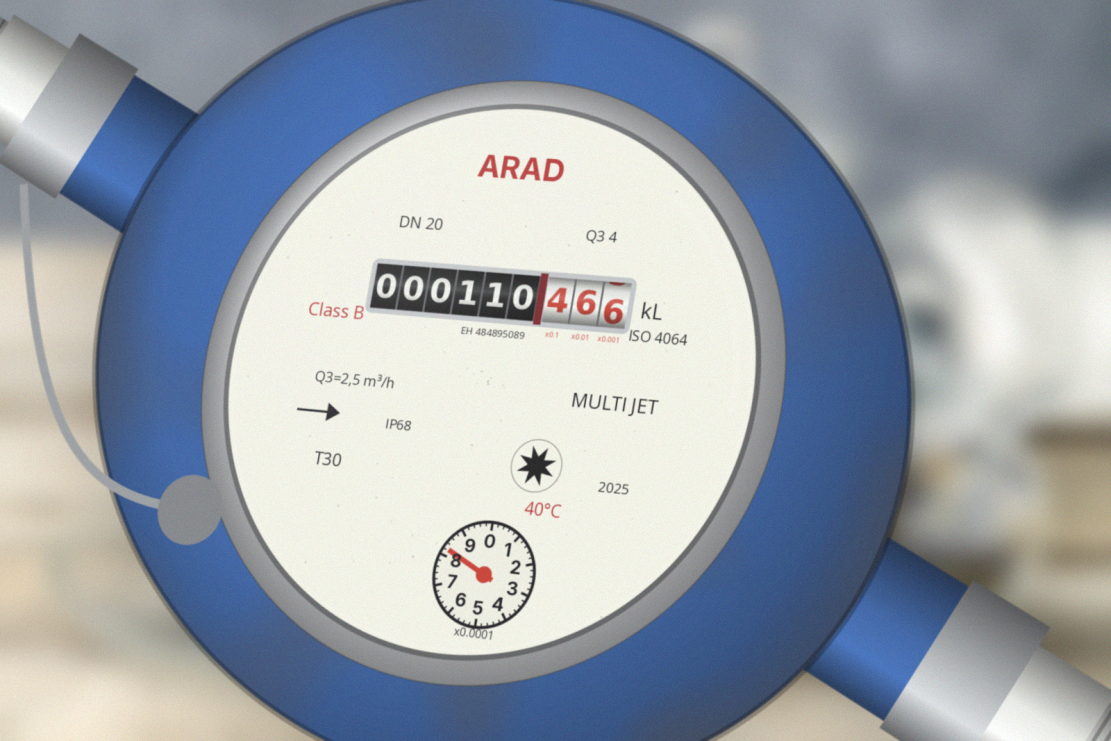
110.4658 kL
